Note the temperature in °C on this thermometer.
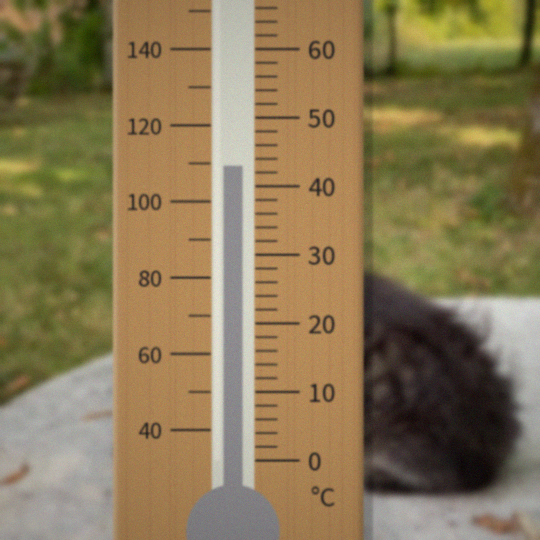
43 °C
